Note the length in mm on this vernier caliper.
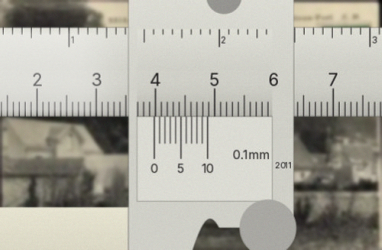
39.8 mm
